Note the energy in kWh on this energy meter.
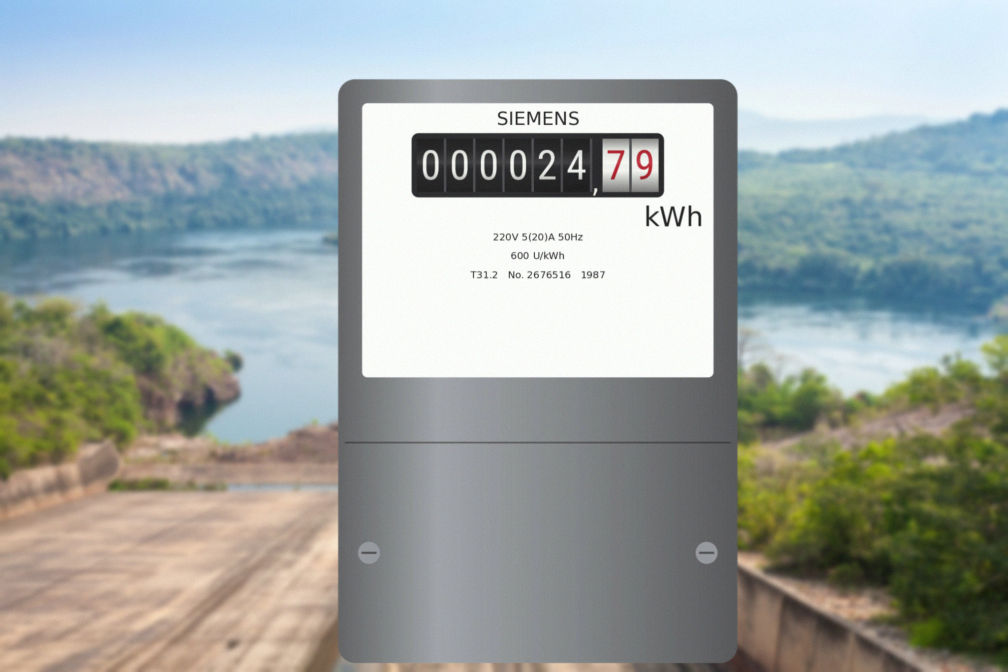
24.79 kWh
